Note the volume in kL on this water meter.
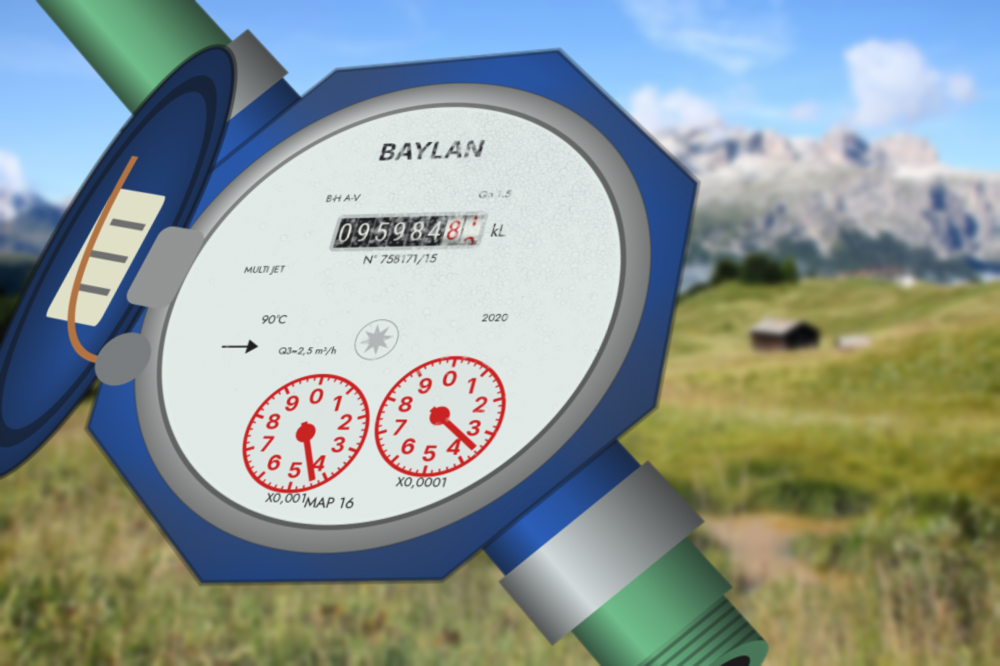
95984.8143 kL
